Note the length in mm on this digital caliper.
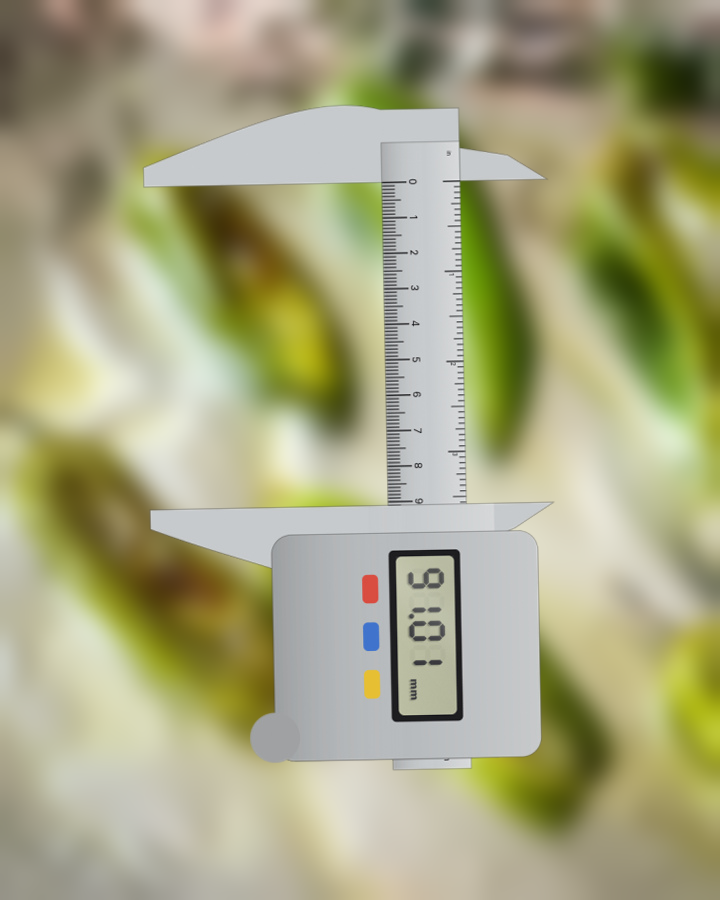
91.01 mm
